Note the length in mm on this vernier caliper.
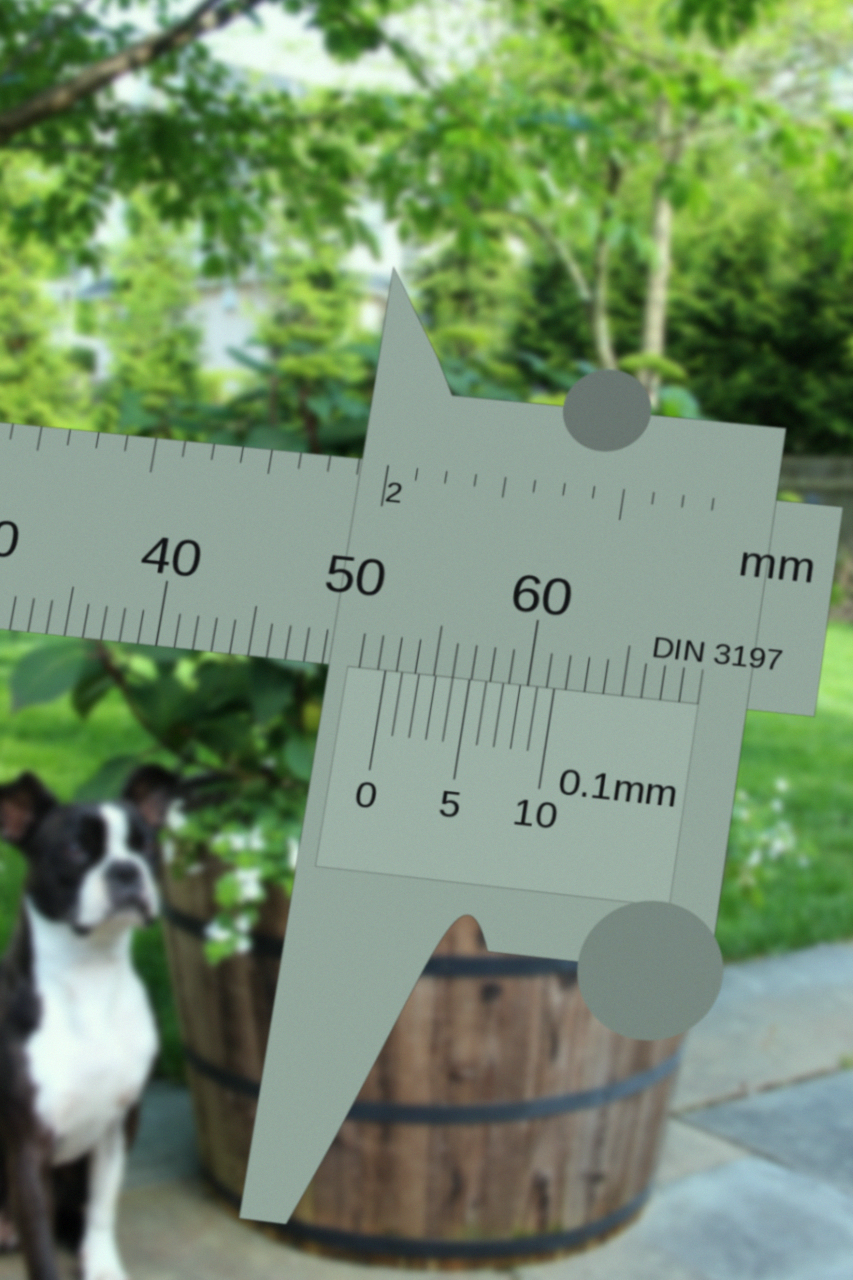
52.4 mm
